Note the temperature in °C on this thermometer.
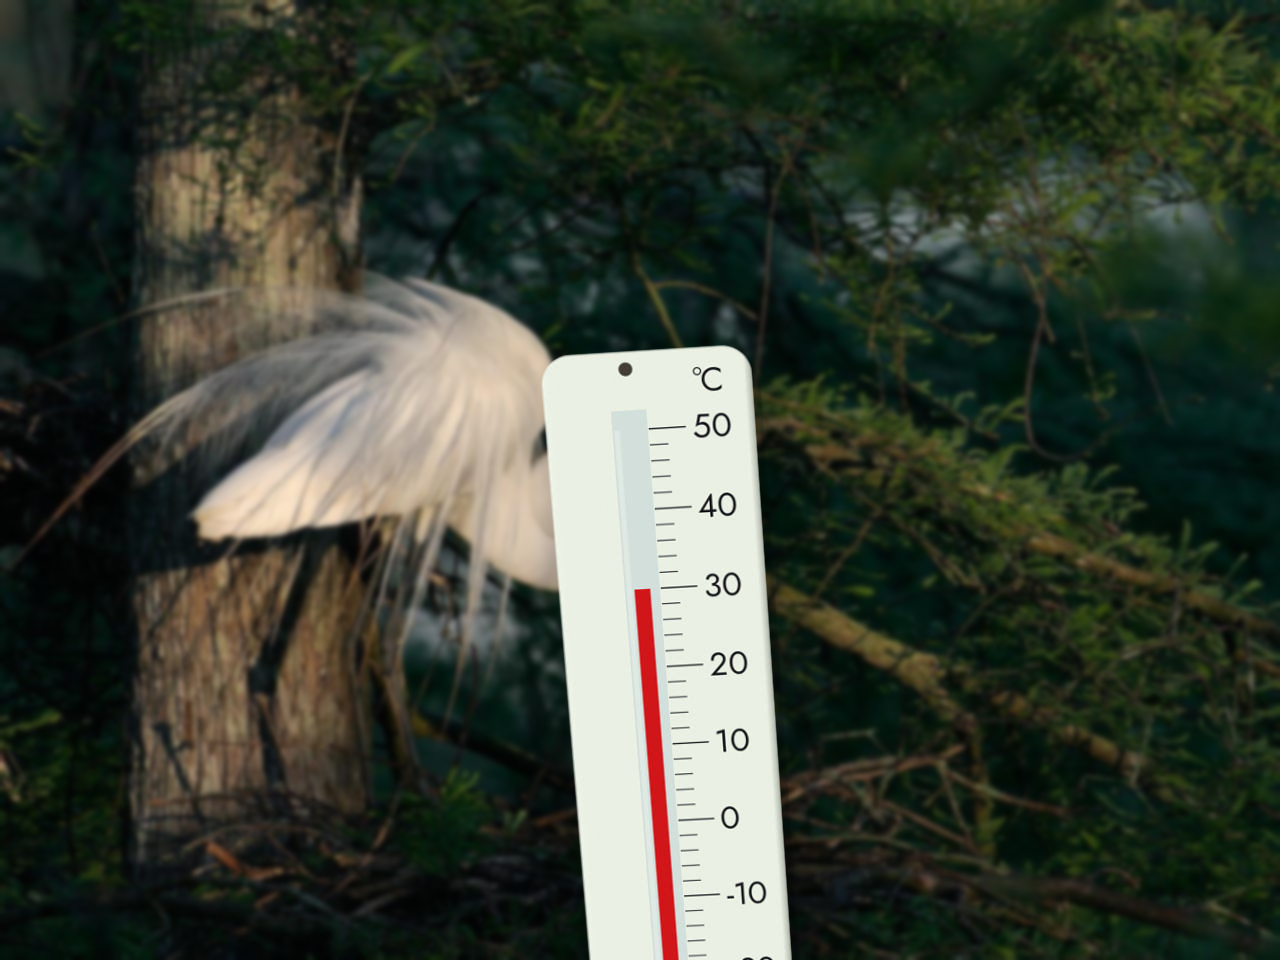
30 °C
